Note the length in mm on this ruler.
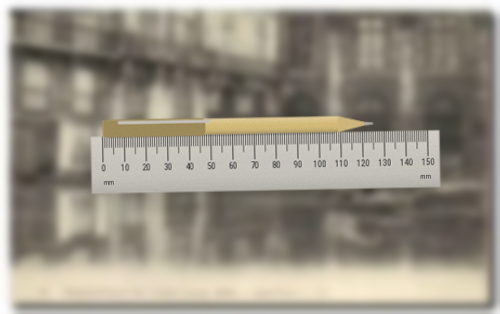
125 mm
